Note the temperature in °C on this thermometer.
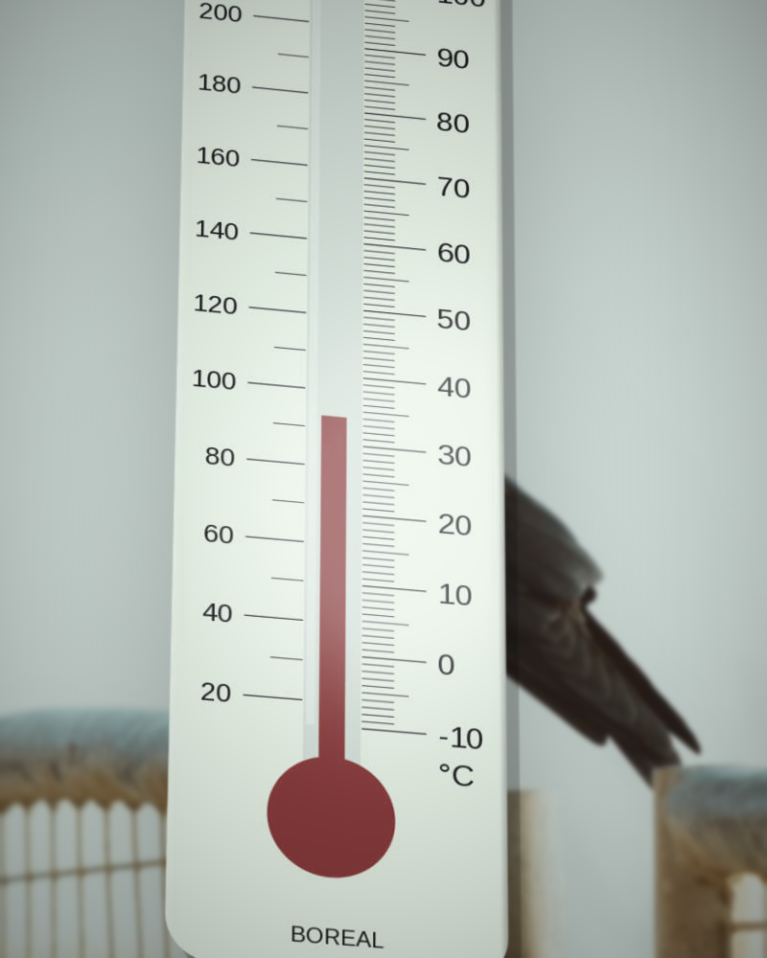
34 °C
